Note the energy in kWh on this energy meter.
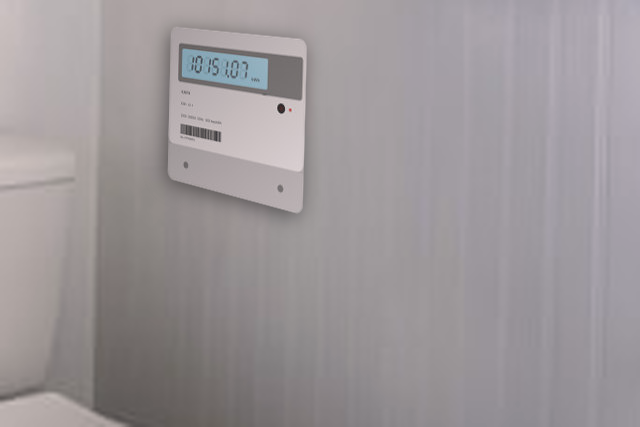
10151.07 kWh
